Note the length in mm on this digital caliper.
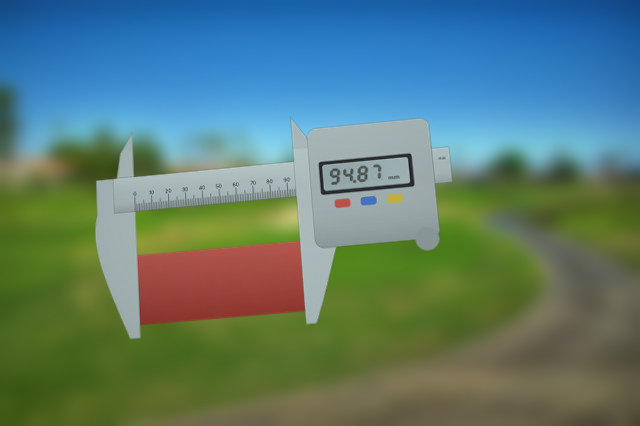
94.87 mm
